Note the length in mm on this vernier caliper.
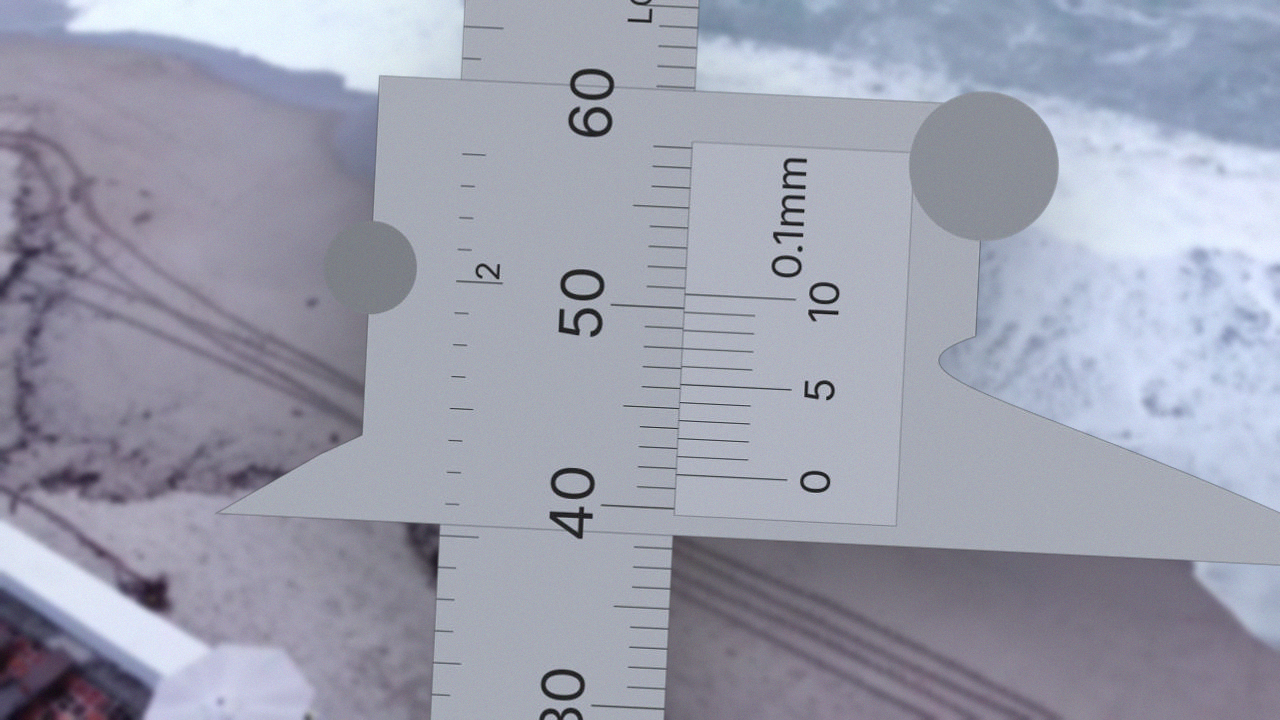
41.7 mm
